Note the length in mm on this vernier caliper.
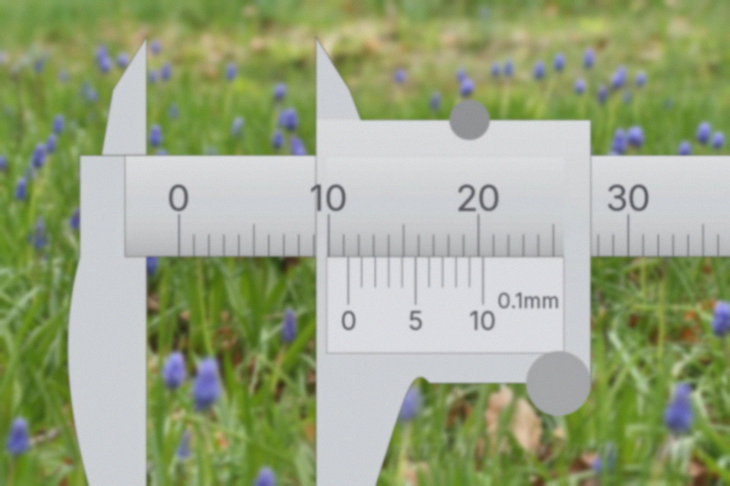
11.3 mm
